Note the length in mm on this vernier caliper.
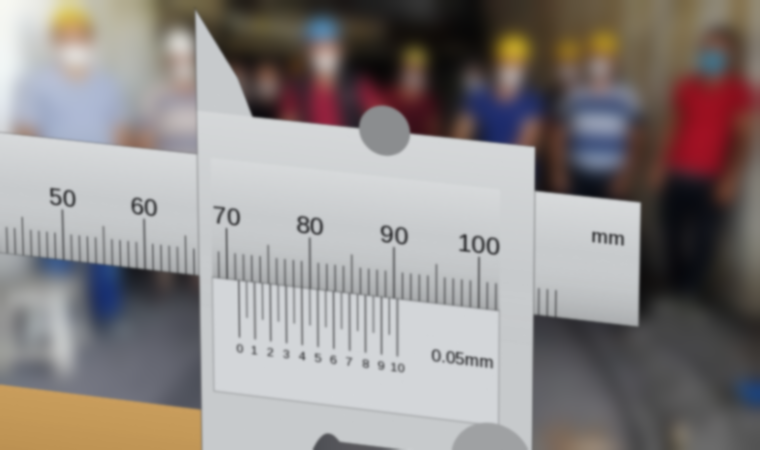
71.4 mm
